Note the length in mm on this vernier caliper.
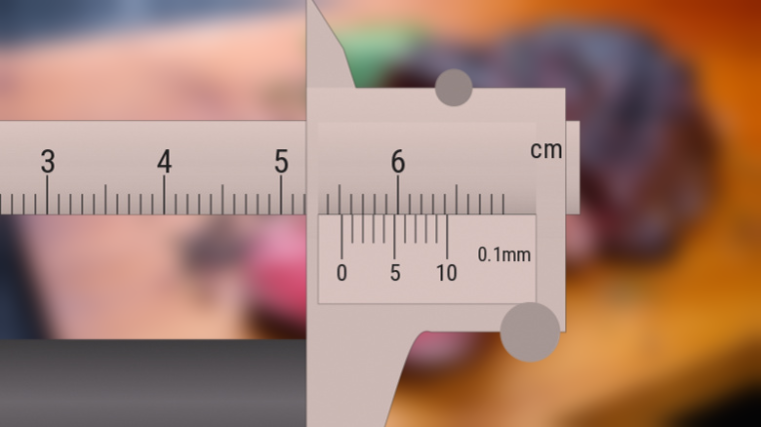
55.2 mm
